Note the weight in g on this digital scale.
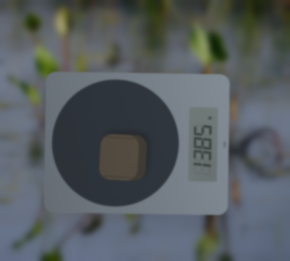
1385 g
